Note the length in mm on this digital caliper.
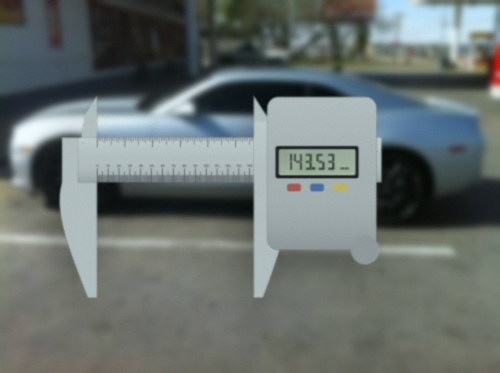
143.53 mm
